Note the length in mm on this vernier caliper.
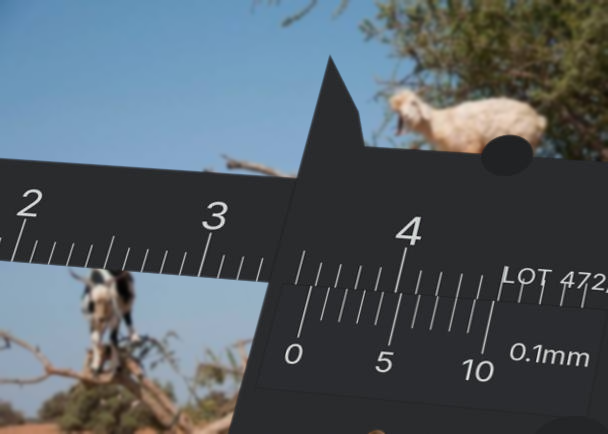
35.8 mm
